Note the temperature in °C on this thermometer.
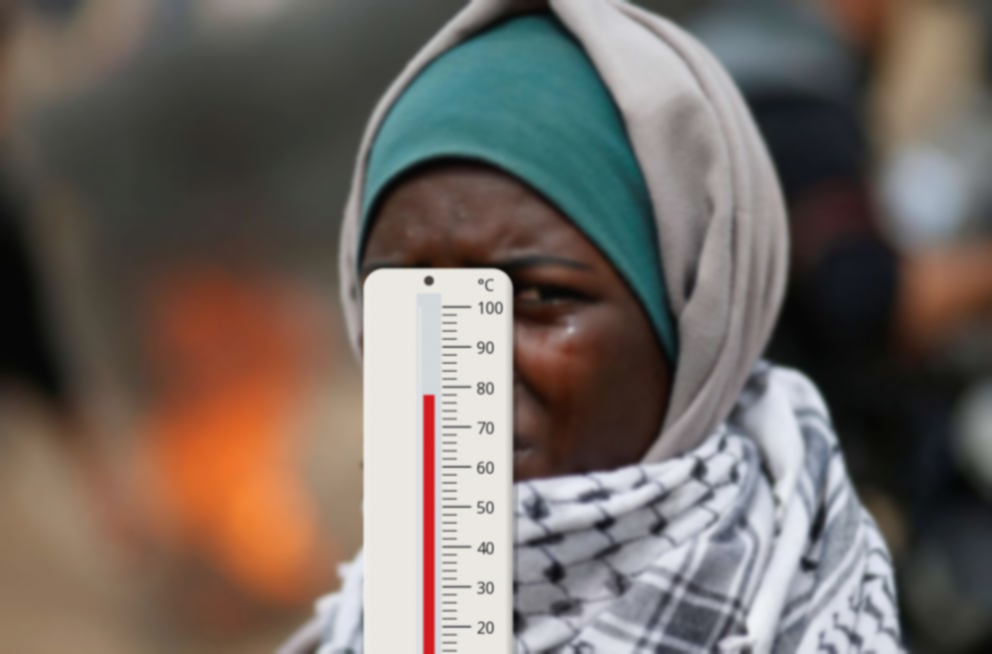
78 °C
